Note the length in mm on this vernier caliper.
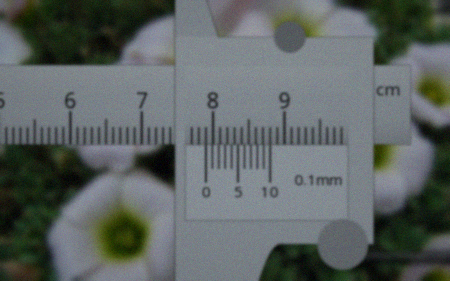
79.0 mm
